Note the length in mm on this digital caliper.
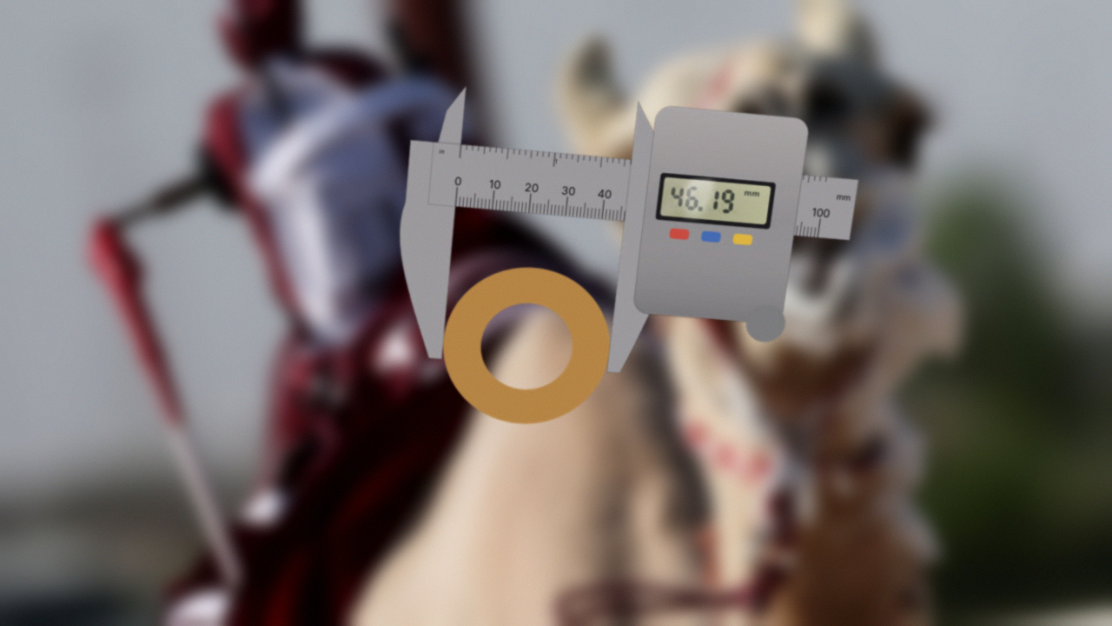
46.19 mm
